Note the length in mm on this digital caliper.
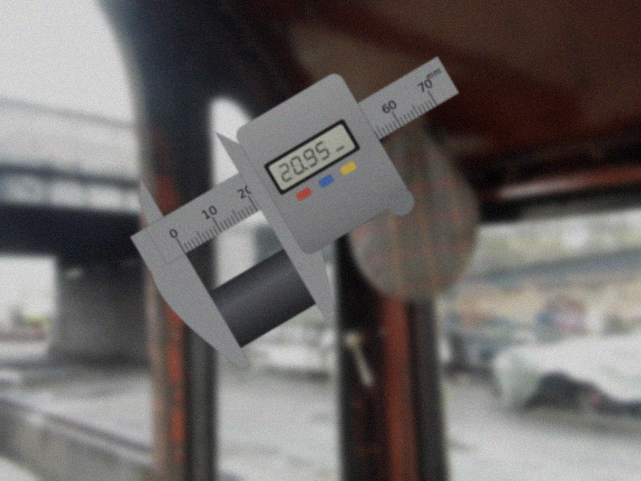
20.95 mm
